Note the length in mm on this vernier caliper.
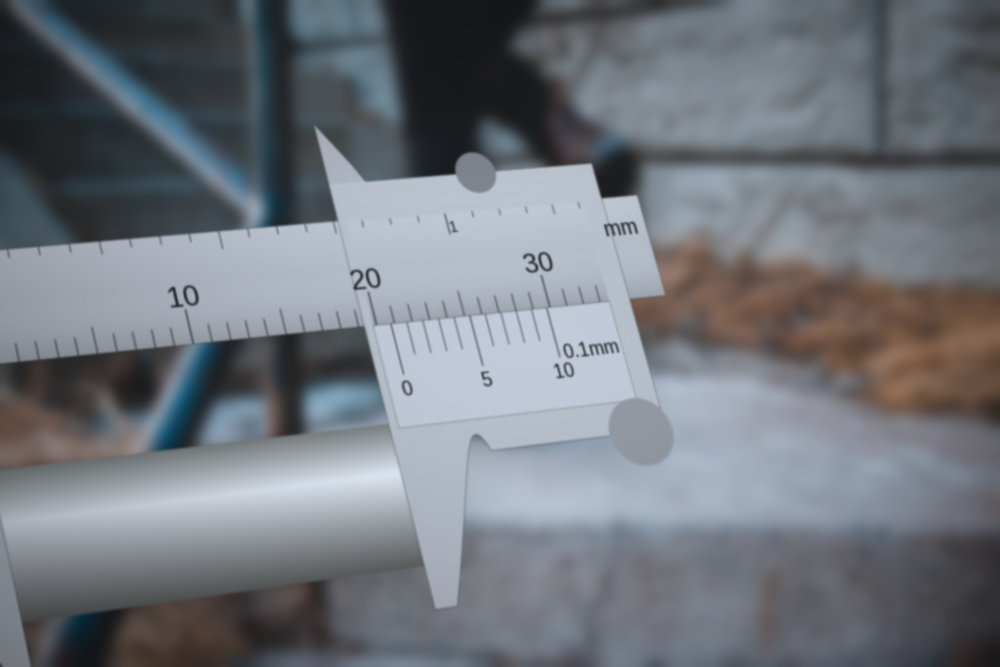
20.8 mm
